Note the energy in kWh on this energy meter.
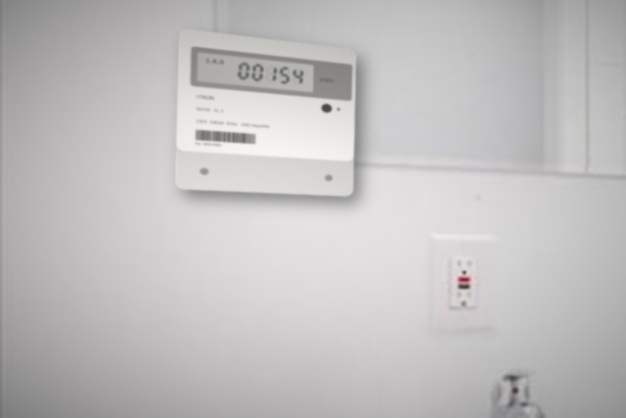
154 kWh
